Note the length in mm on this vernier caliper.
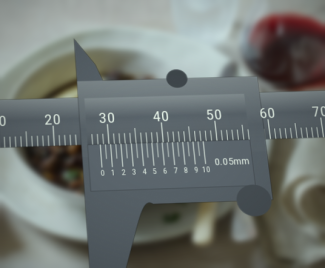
28.4 mm
